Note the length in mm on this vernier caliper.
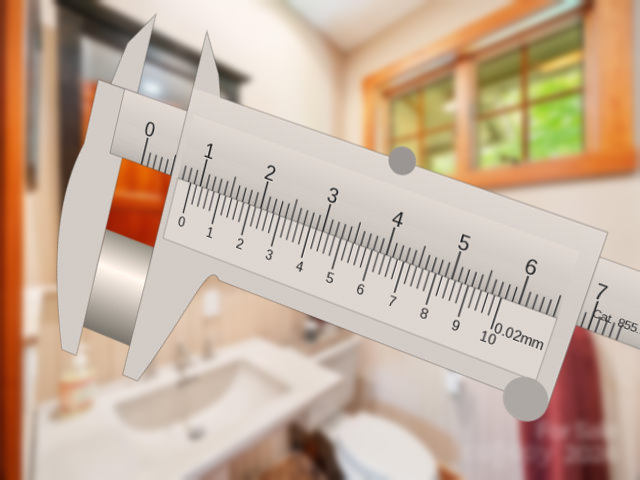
8.4 mm
